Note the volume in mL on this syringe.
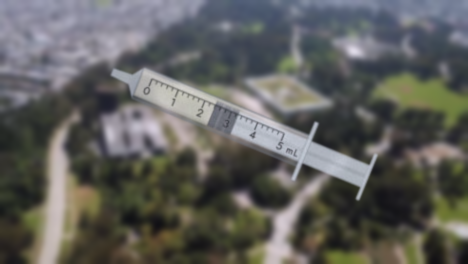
2.4 mL
